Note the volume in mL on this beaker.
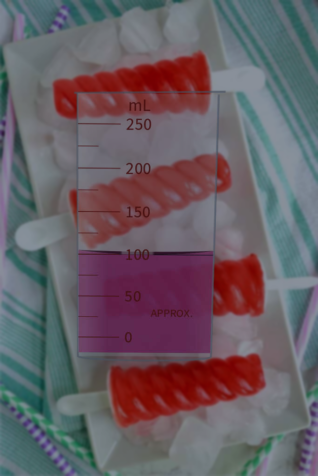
100 mL
